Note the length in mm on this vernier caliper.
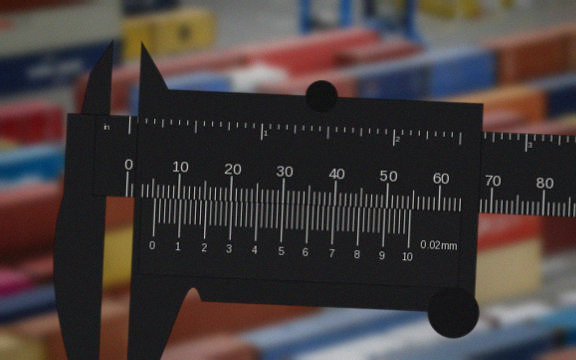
5.5 mm
